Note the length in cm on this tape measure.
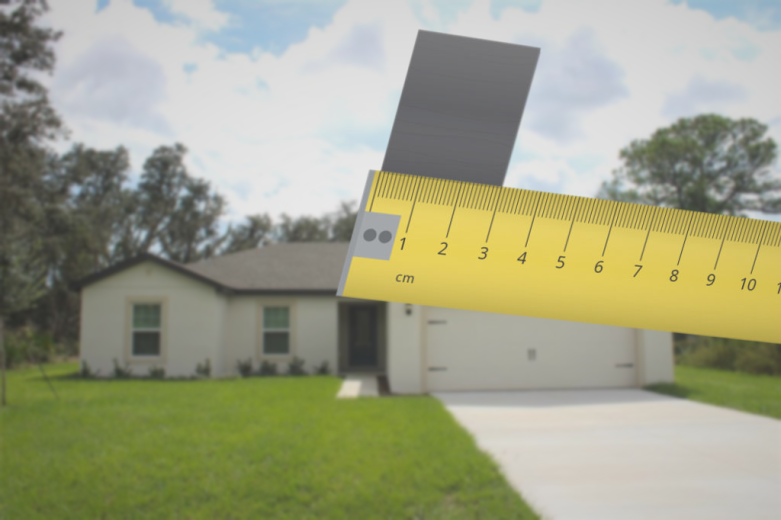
3 cm
